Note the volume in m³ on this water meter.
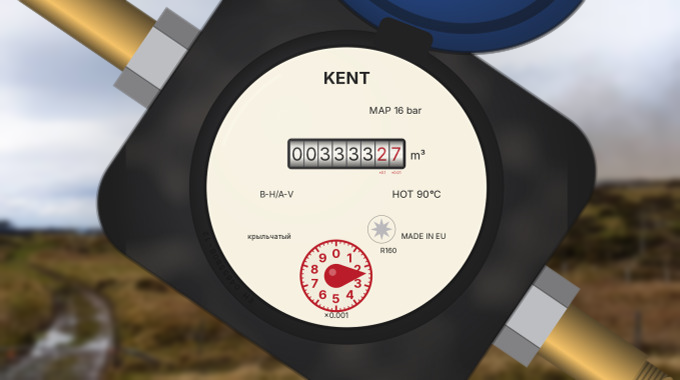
3333.272 m³
